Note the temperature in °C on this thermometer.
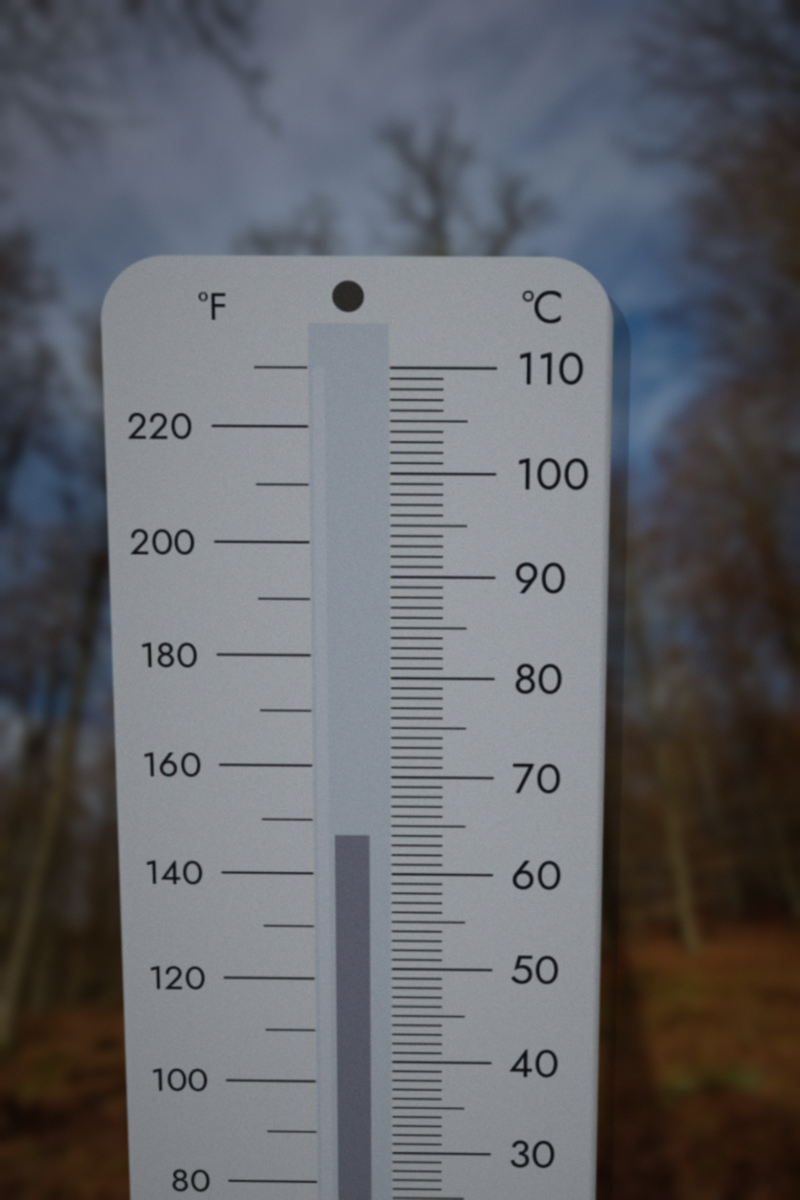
64 °C
